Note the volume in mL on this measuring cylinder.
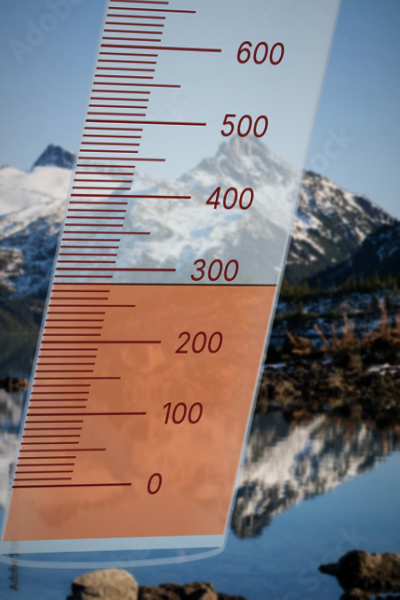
280 mL
